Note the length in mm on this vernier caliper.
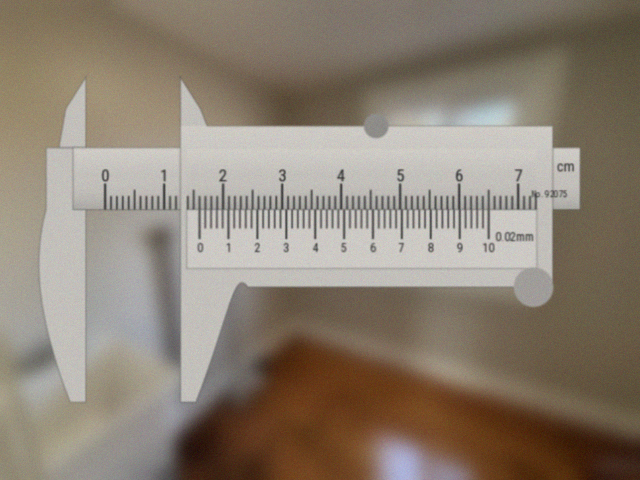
16.0 mm
